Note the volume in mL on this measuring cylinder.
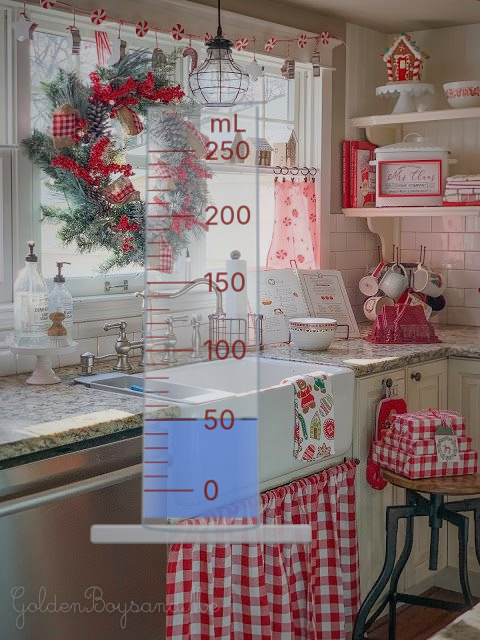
50 mL
